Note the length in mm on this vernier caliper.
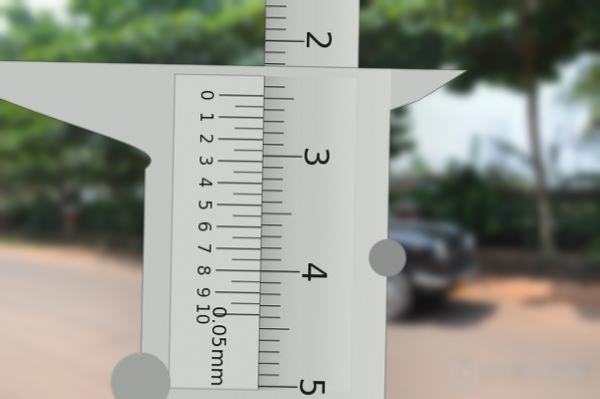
24.8 mm
